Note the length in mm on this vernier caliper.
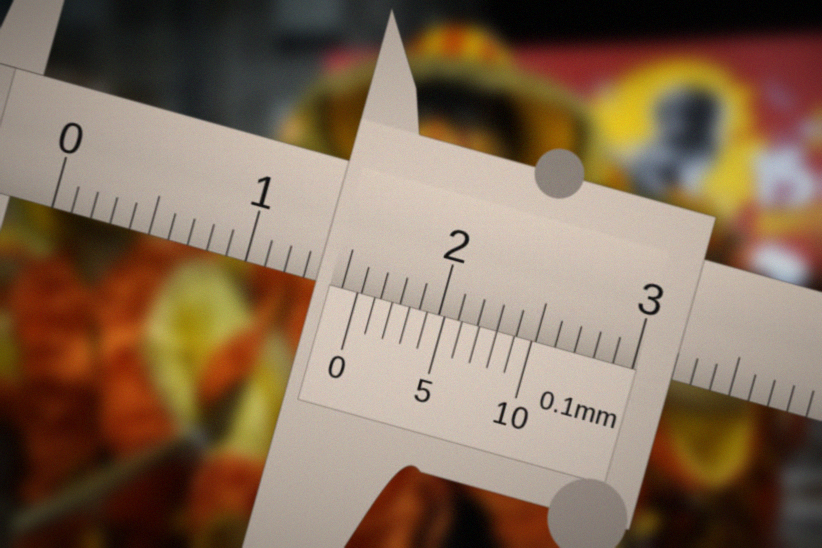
15.8 mm
